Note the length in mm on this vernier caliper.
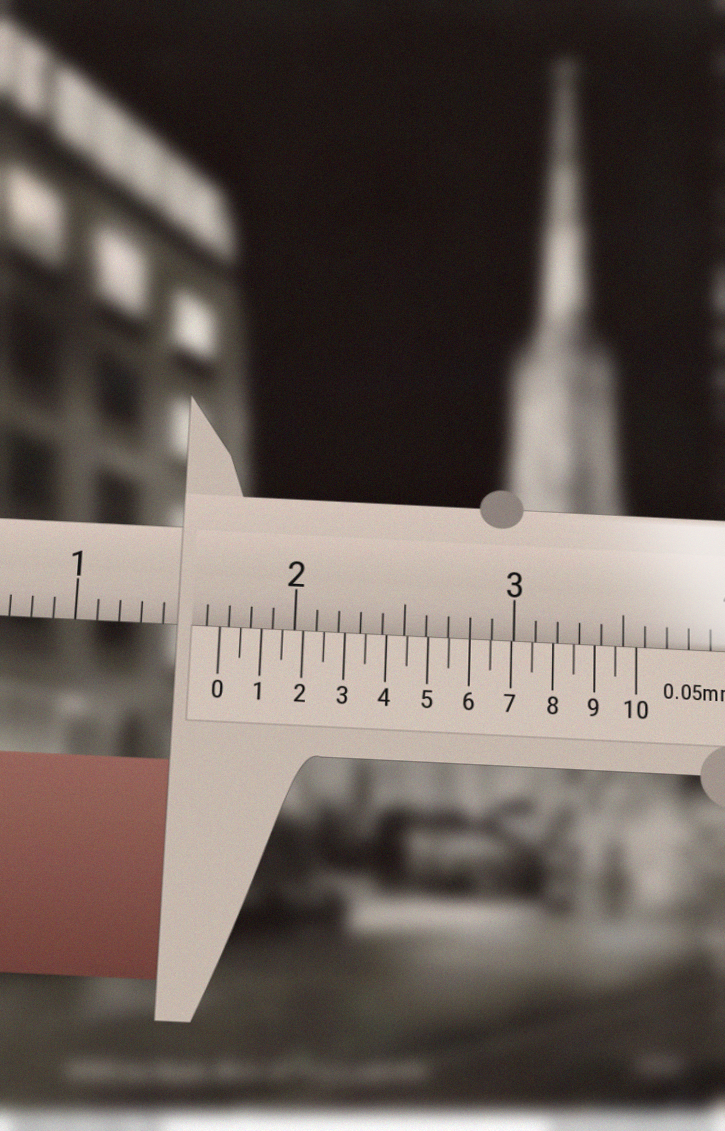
16.6 mm
